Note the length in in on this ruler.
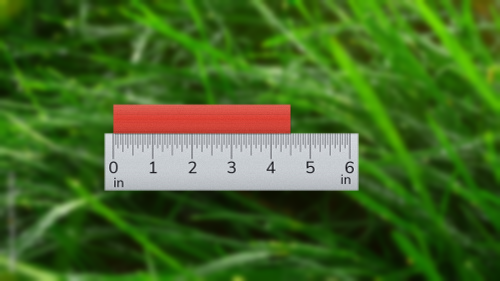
4.5 in
